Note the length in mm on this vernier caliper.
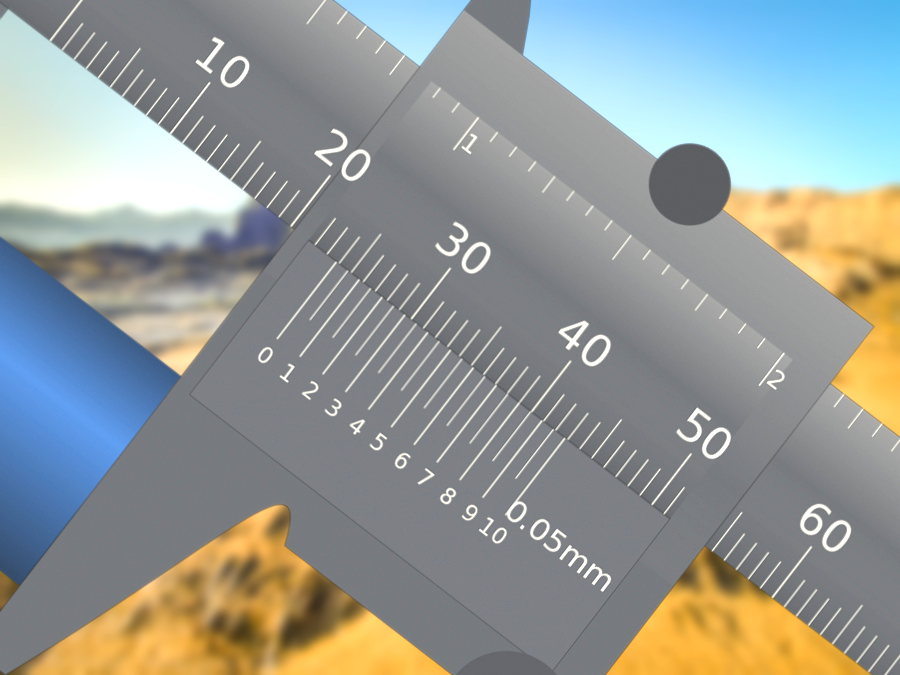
23.8 mm
